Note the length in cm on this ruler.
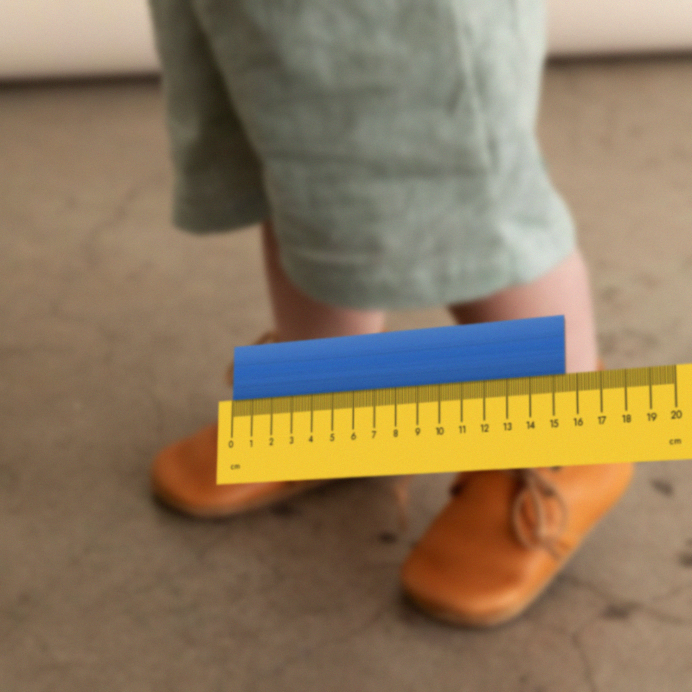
15.5 cm
